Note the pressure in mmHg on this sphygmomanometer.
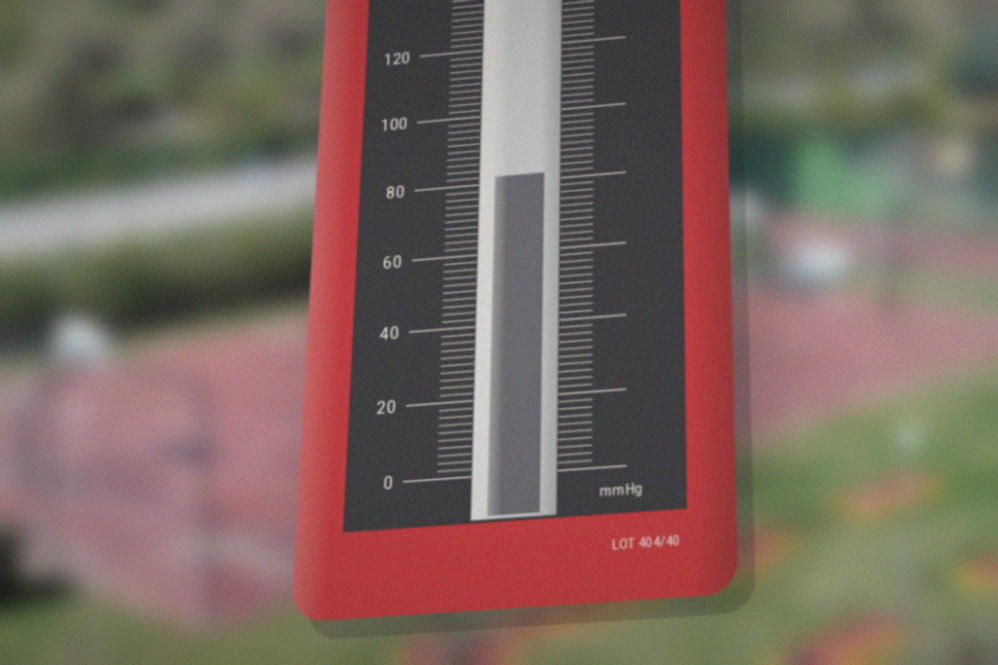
82 mmHg
